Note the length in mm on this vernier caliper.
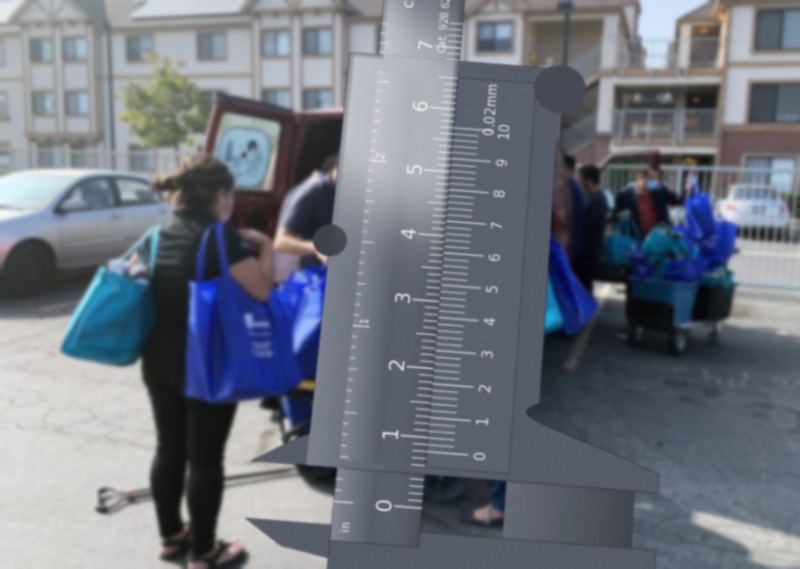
8.0 mm
